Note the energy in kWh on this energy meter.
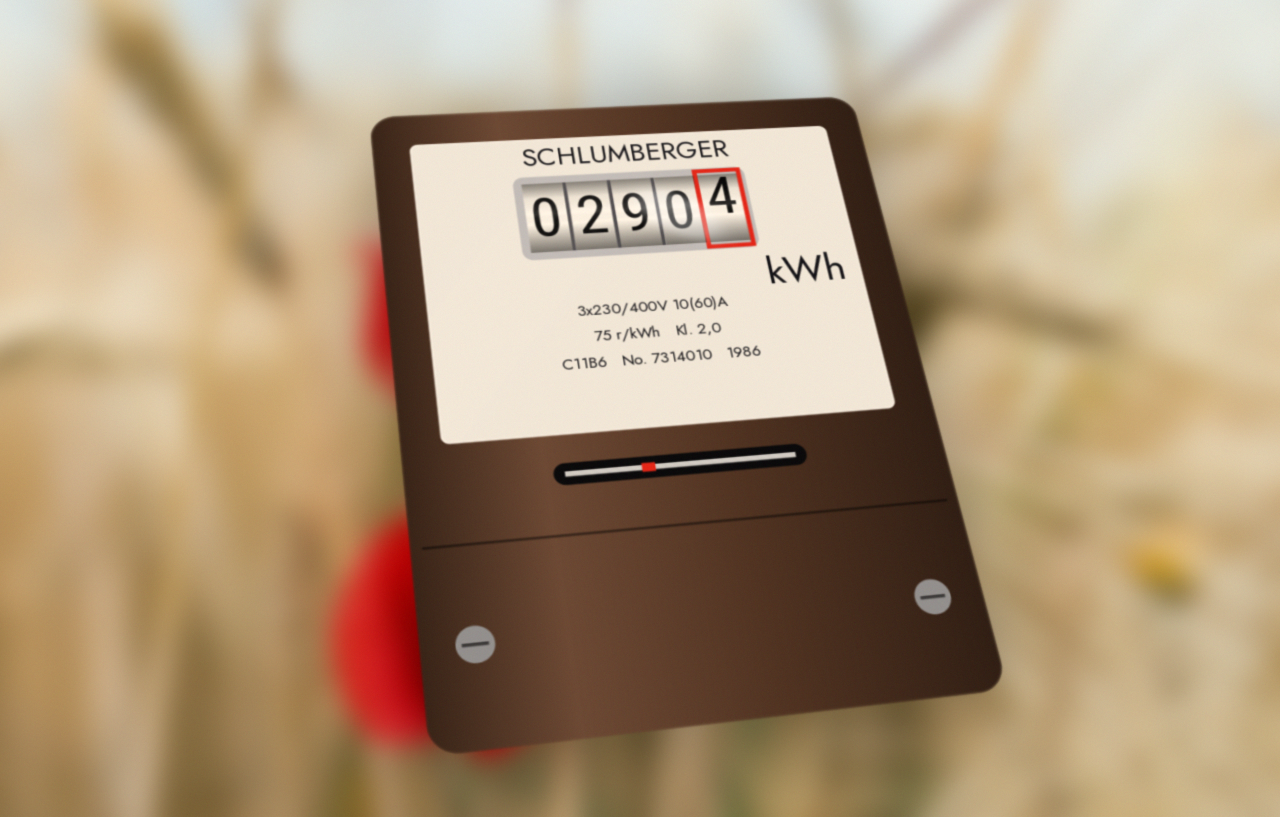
290.4 kWh
